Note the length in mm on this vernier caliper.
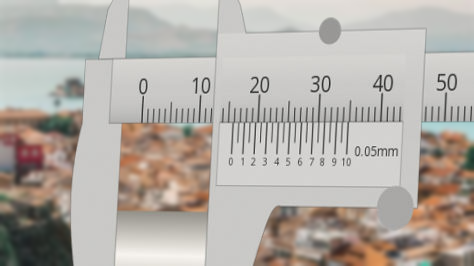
15.8 mm
